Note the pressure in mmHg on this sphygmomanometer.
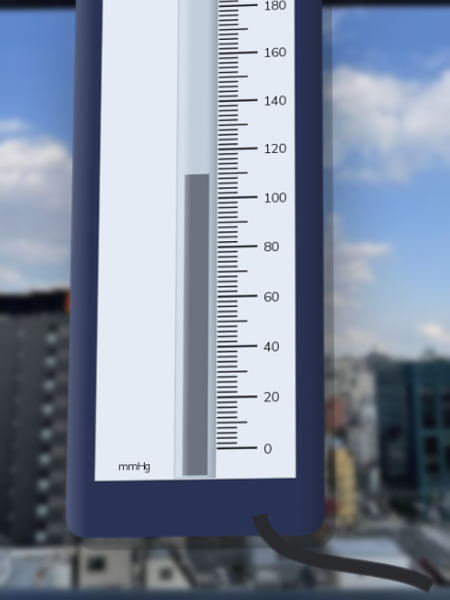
110 mmHg
